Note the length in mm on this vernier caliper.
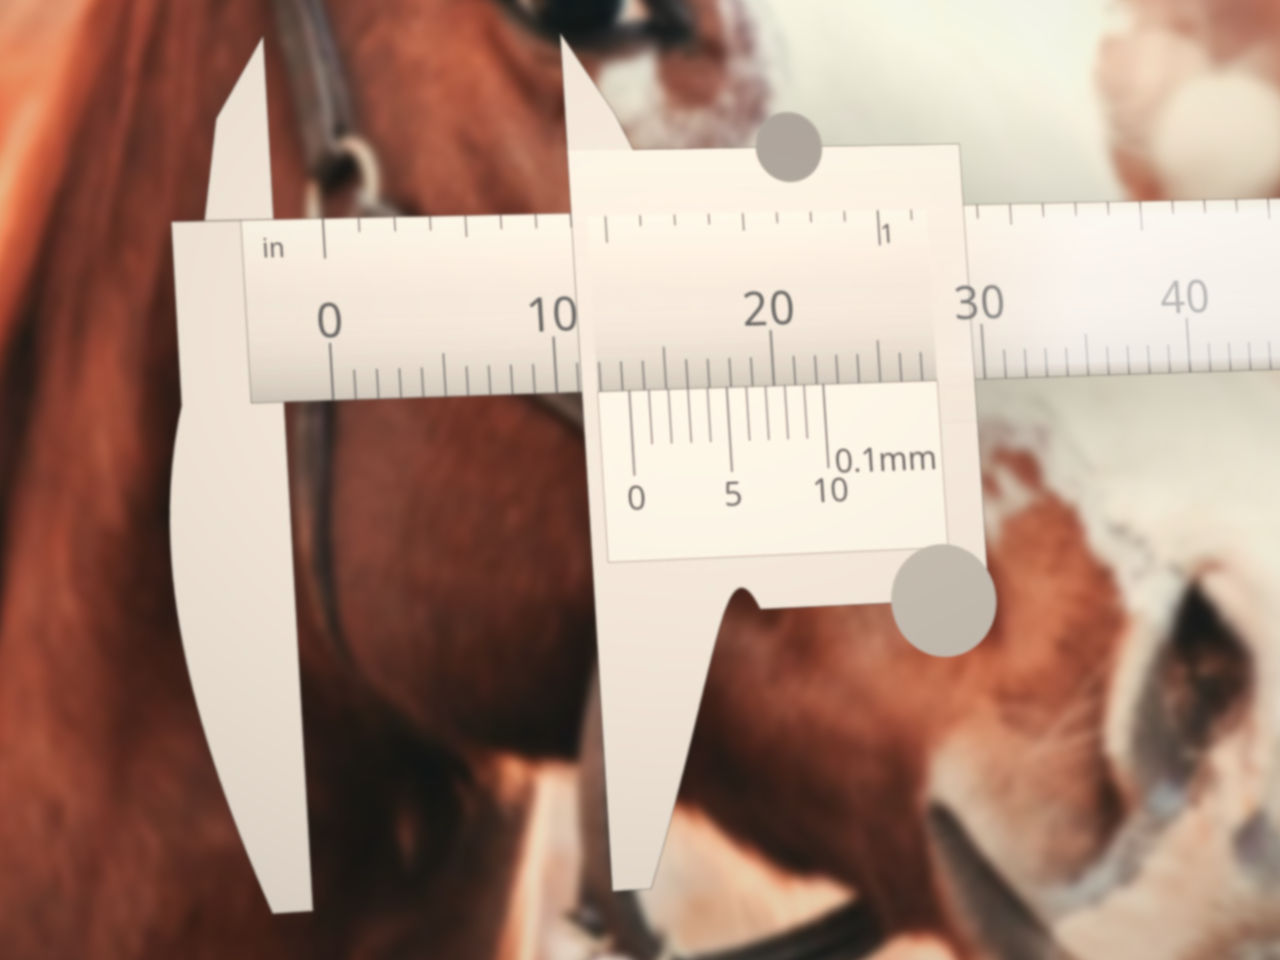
13.3 mm
